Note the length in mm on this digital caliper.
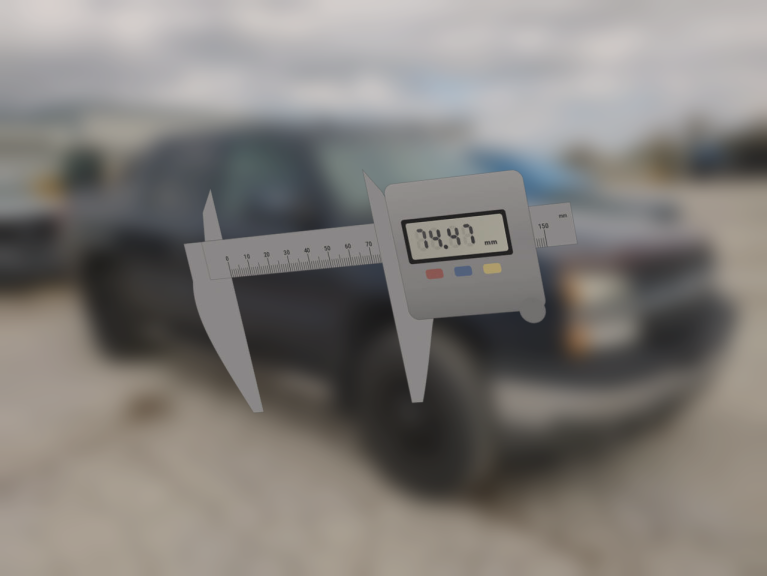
74.47 mm
